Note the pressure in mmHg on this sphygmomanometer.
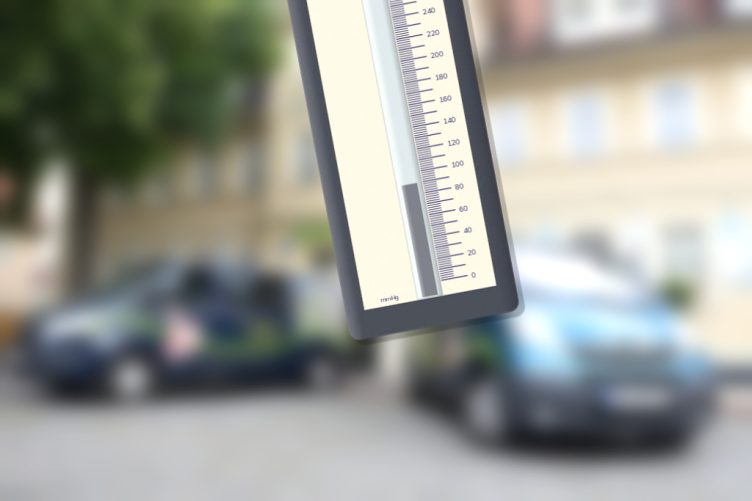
90 mmHg
